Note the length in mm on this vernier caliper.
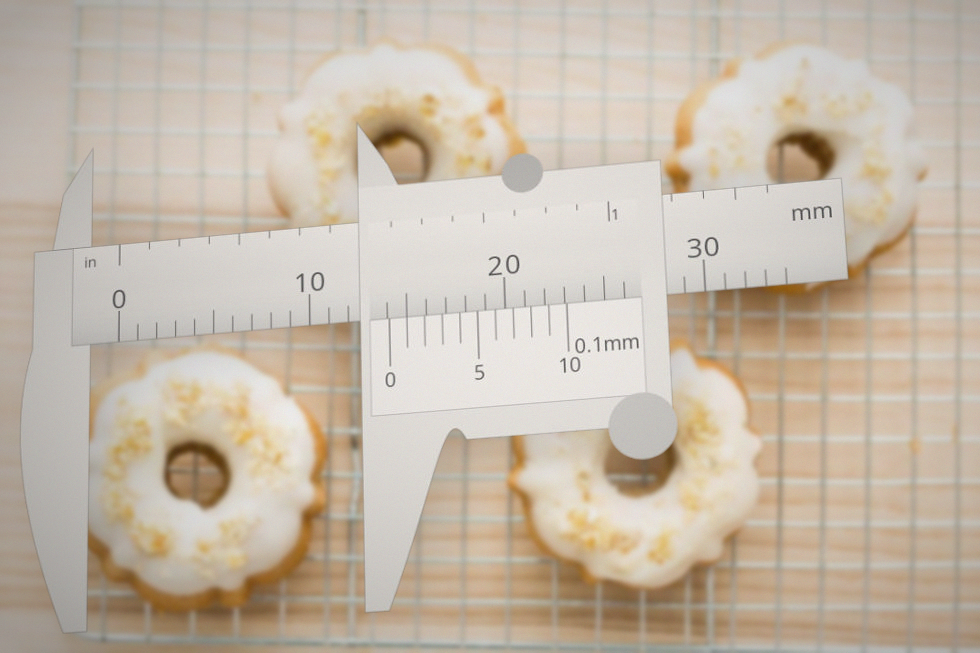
14.1 mm
